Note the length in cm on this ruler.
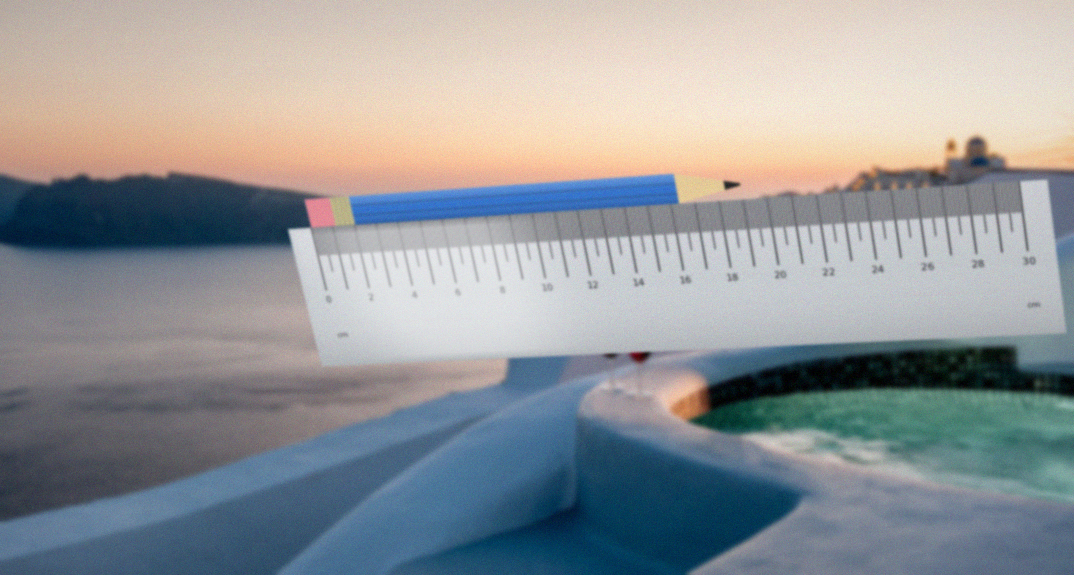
19 cm
